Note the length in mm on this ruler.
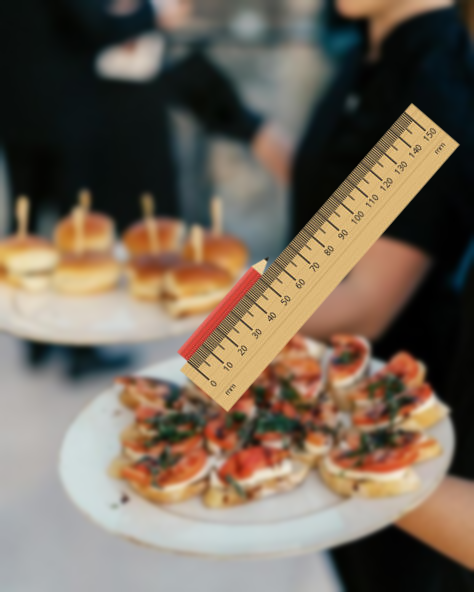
60 mm
